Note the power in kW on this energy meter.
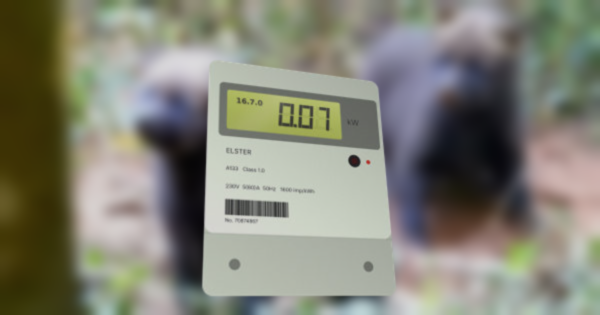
0.07 kW
